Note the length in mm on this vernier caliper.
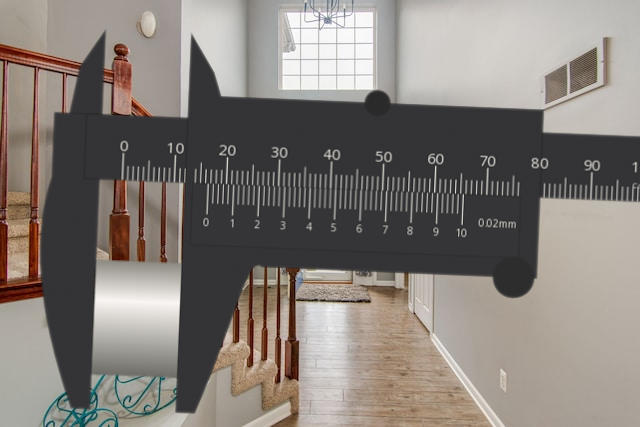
16.5 mm
